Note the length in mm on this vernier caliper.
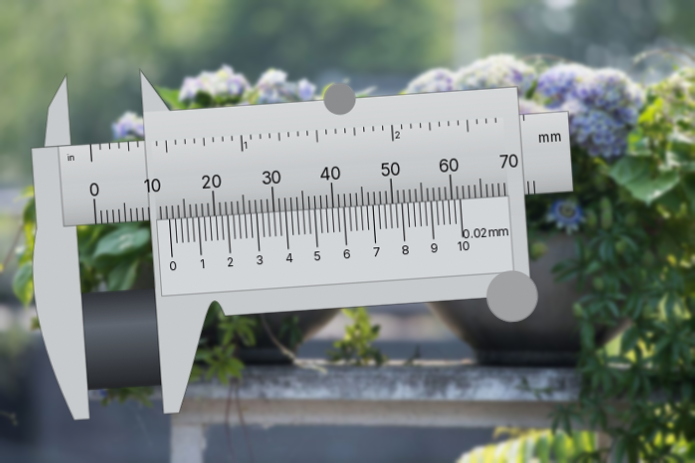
12.4 mm
